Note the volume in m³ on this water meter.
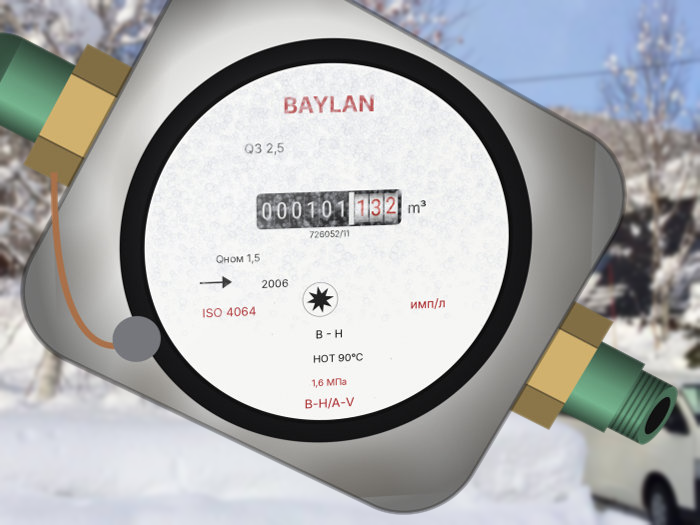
101.132 m³
